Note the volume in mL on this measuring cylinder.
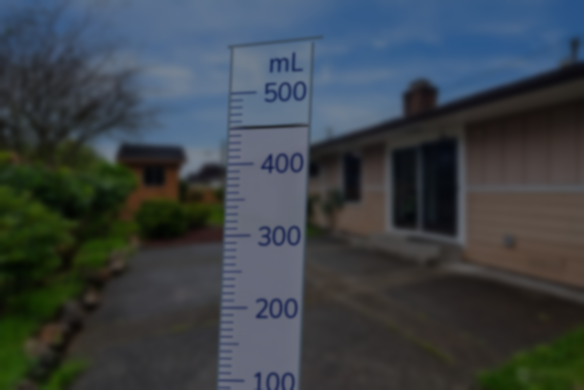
450 mL
